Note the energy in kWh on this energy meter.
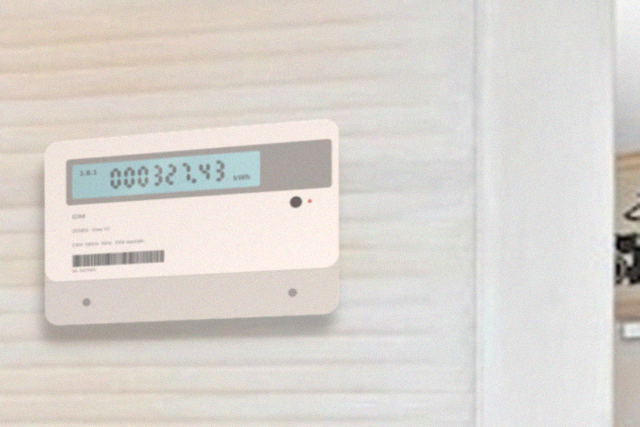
327.43 kWh
